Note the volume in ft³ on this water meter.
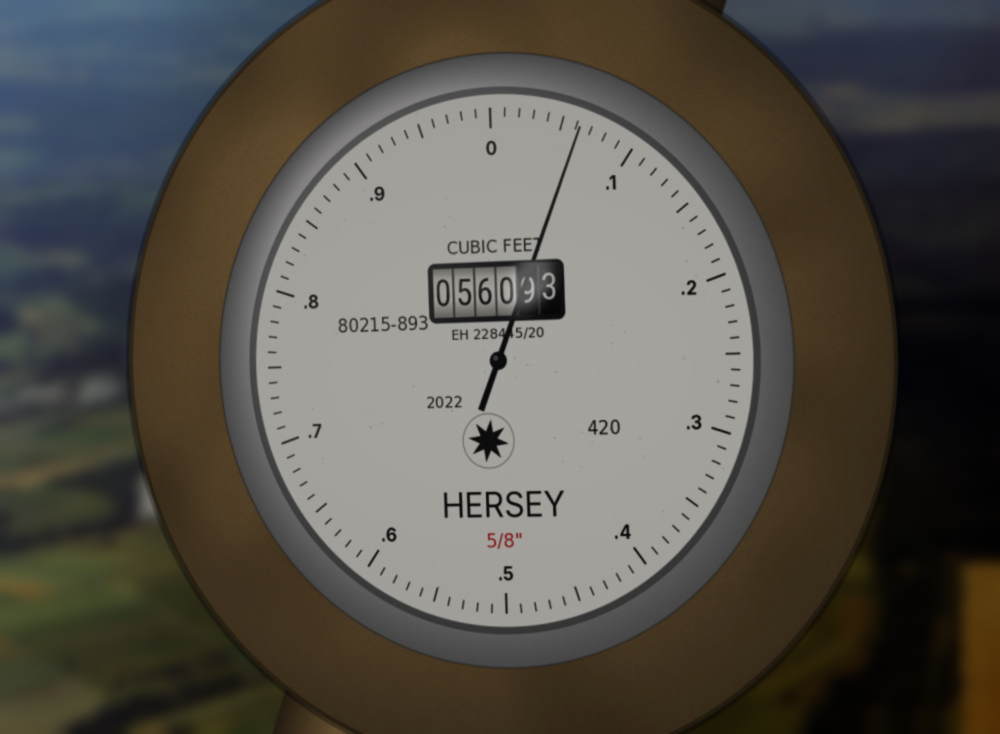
56093.06 ft³
